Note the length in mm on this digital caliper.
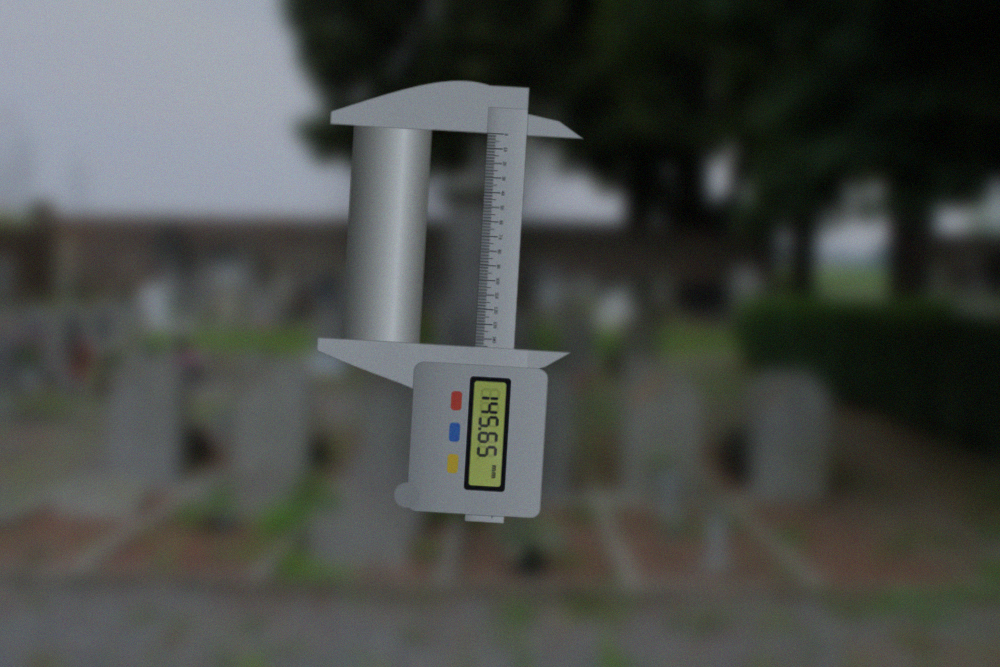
145.65 mm
